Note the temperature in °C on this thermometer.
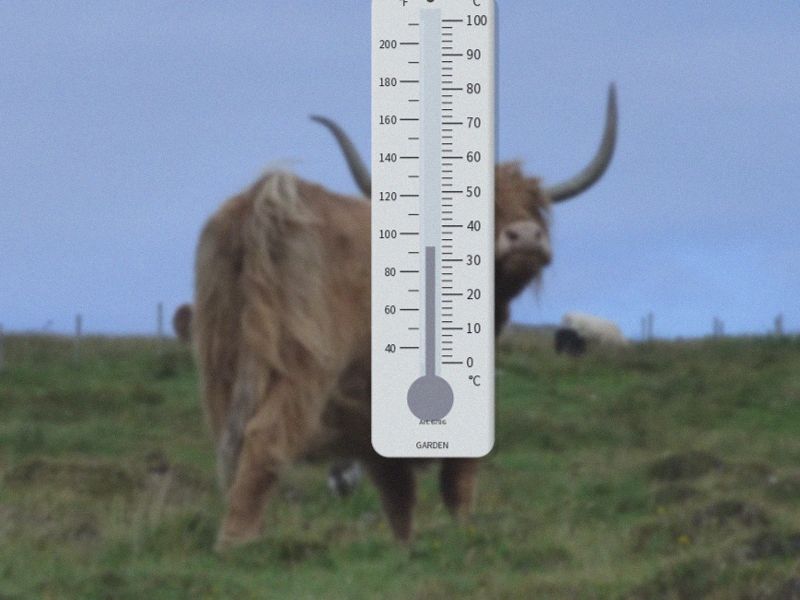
34 °C
